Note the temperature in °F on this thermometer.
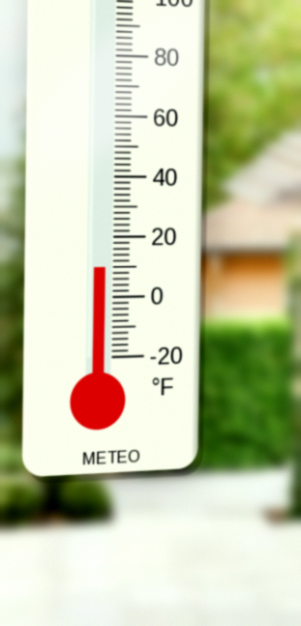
10 °F
